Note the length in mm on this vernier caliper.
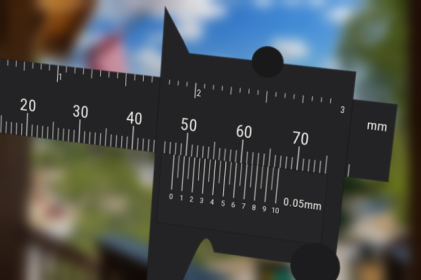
47.8 mm
